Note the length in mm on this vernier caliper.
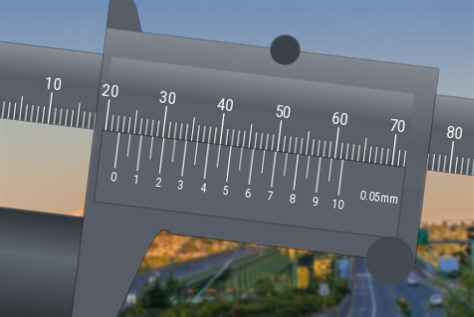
22.4 mm
